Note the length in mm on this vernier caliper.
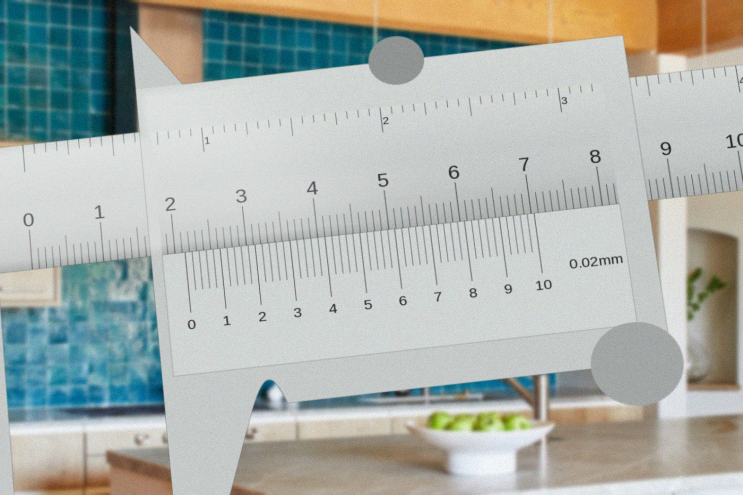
21.4 mm
